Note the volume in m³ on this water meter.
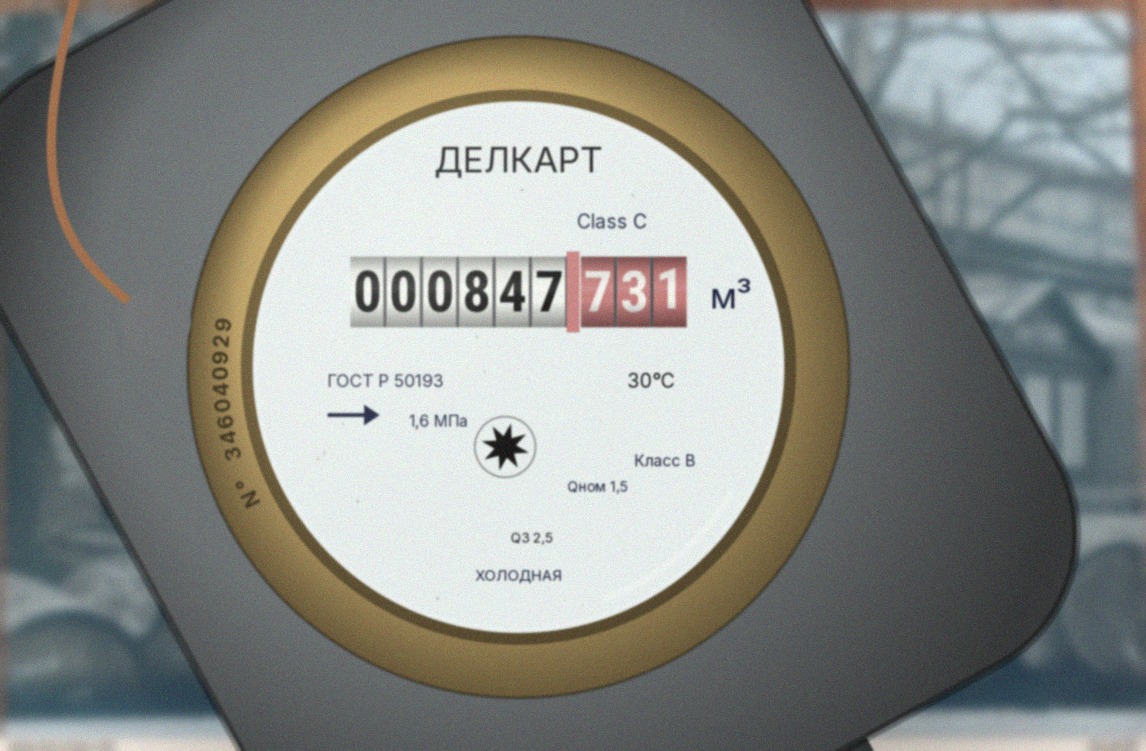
847.731 m³
